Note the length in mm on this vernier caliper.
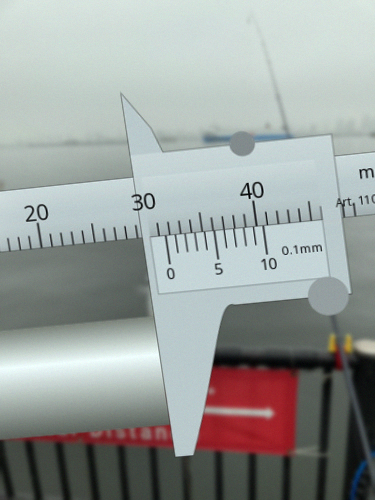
31.6 mm
